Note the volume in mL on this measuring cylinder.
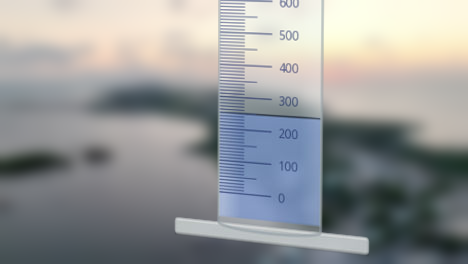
250 mL
